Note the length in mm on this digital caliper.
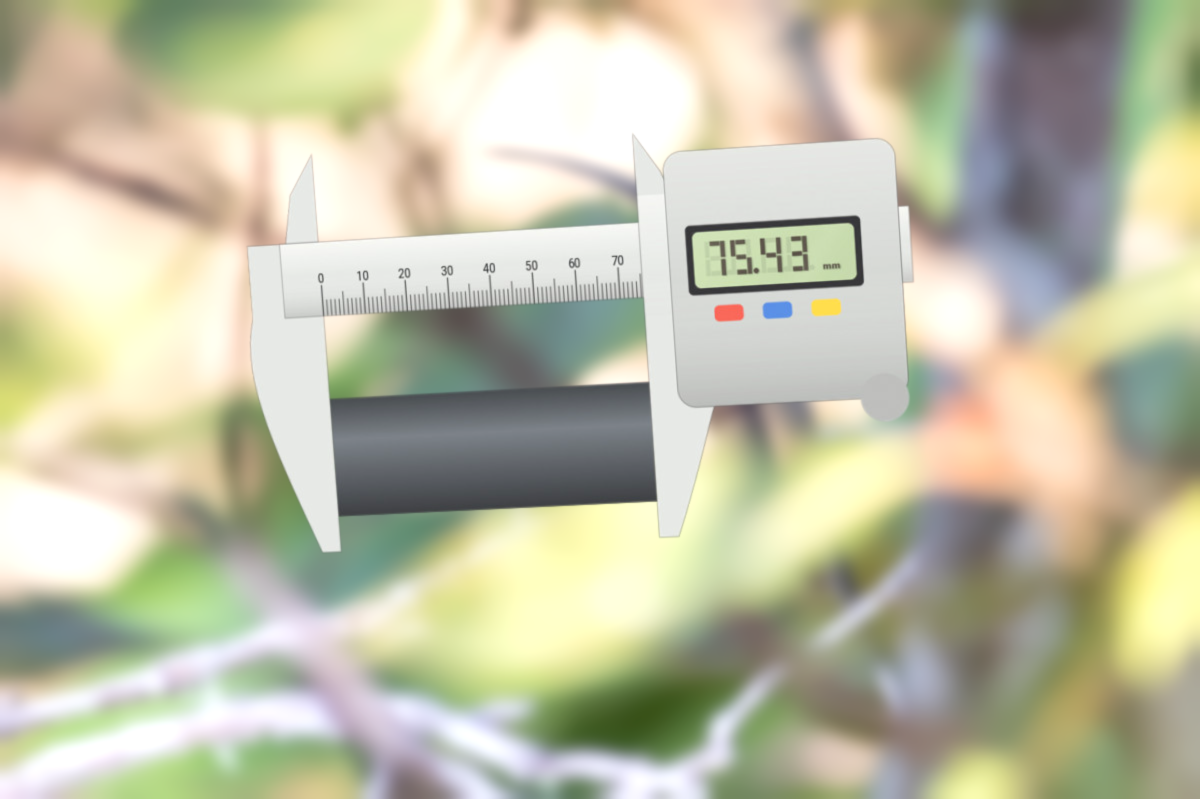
75.43 mm
